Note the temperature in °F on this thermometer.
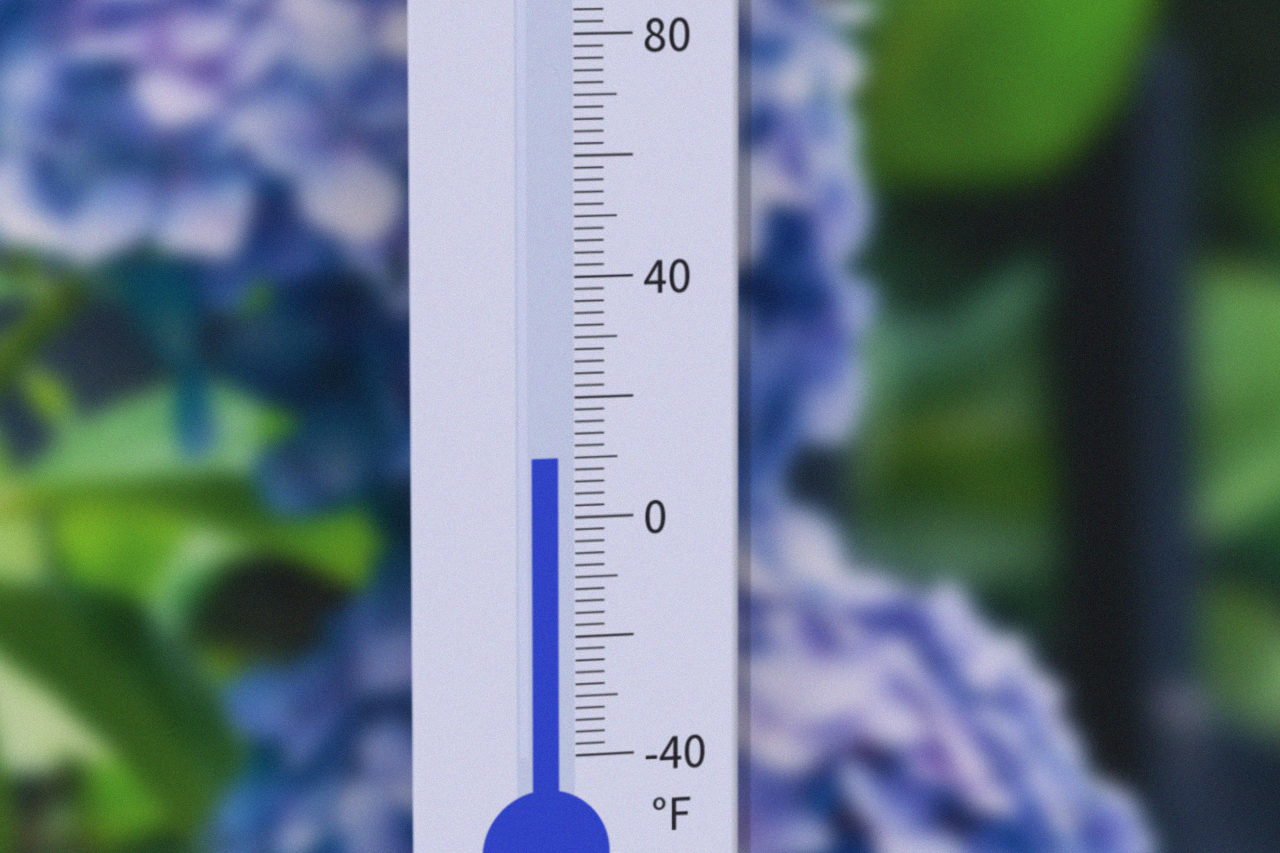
10 °F
